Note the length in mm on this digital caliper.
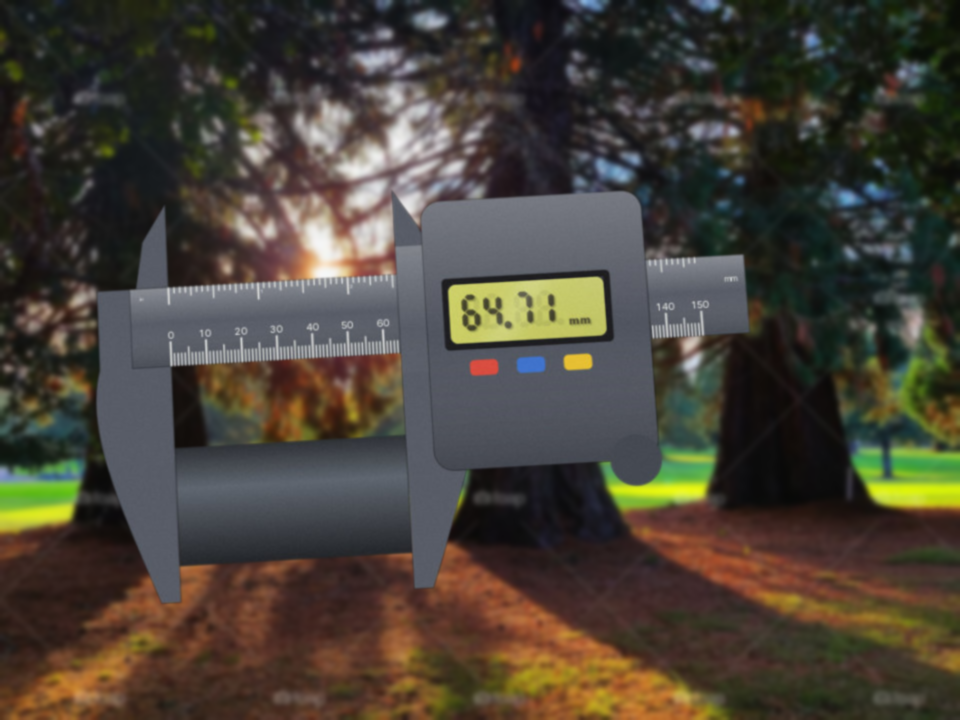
64.71 mm
